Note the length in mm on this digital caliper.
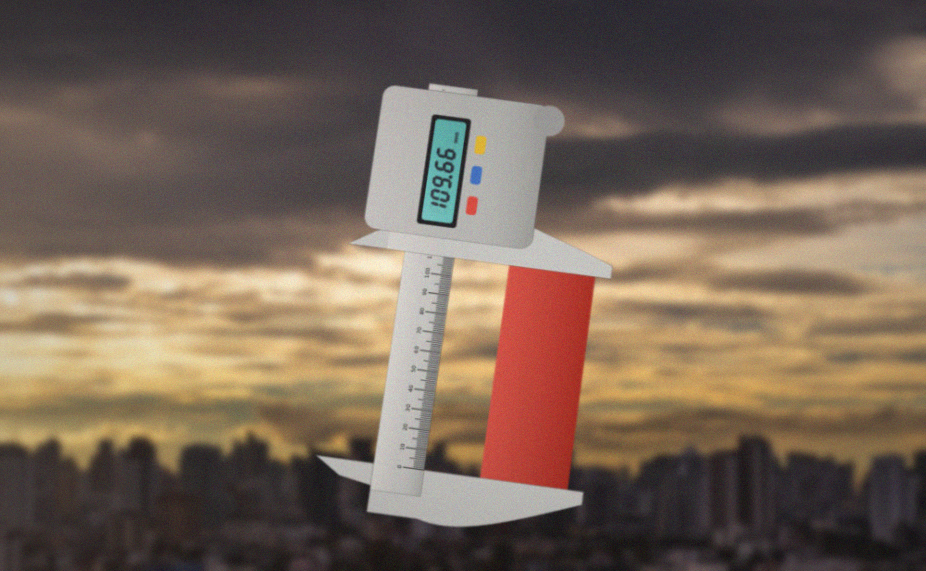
109.66 mm
